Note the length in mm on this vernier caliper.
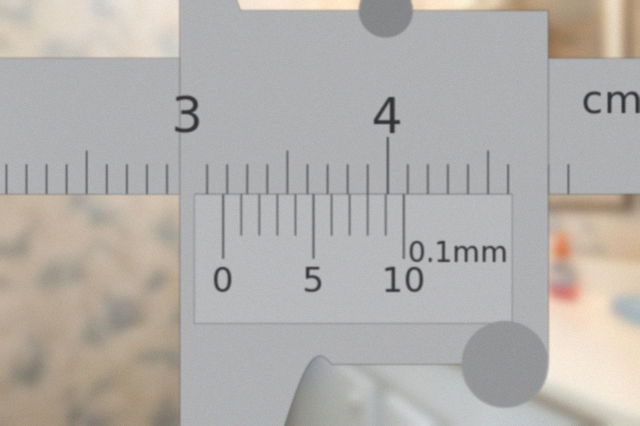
31.8 mm
